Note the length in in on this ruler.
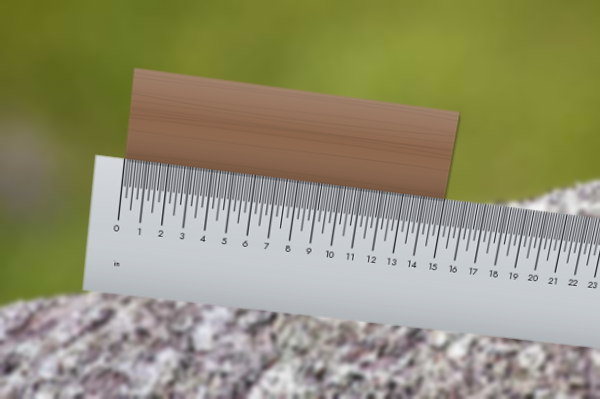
15 in
